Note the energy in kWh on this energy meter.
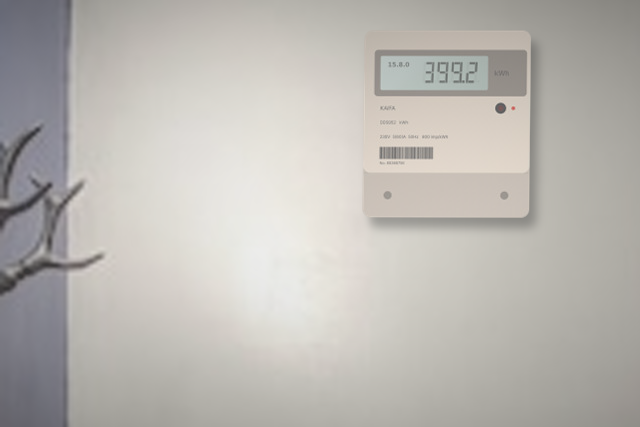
399.2 kWh
